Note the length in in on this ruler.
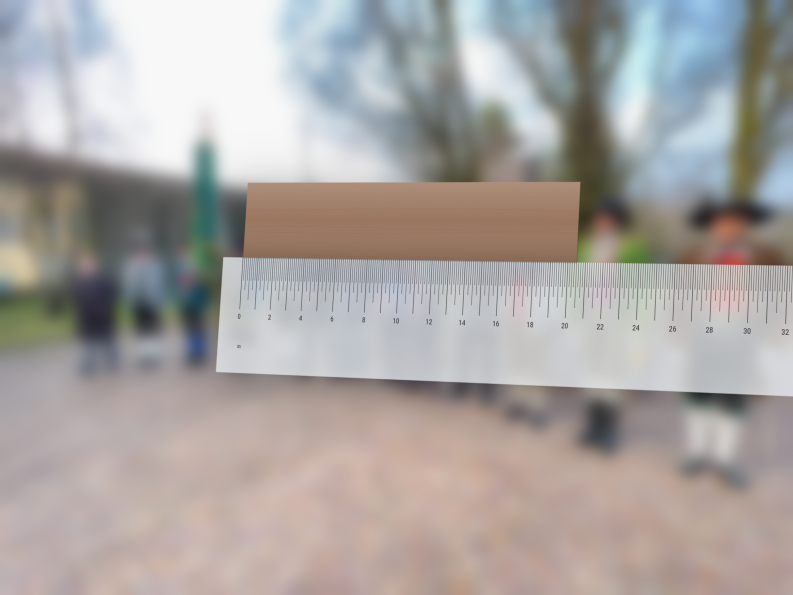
20.5 in
